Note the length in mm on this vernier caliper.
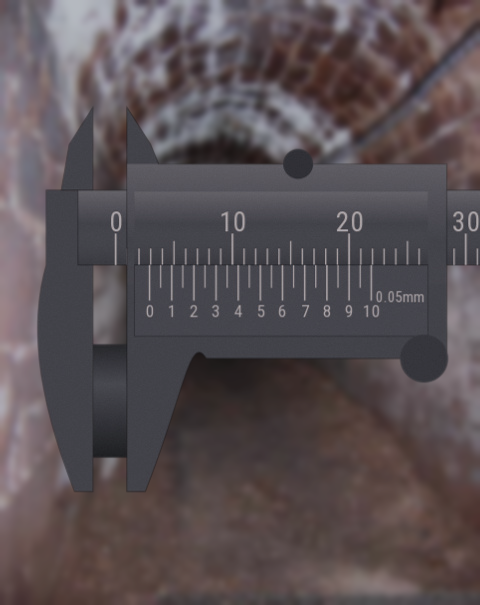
2.9 mm
